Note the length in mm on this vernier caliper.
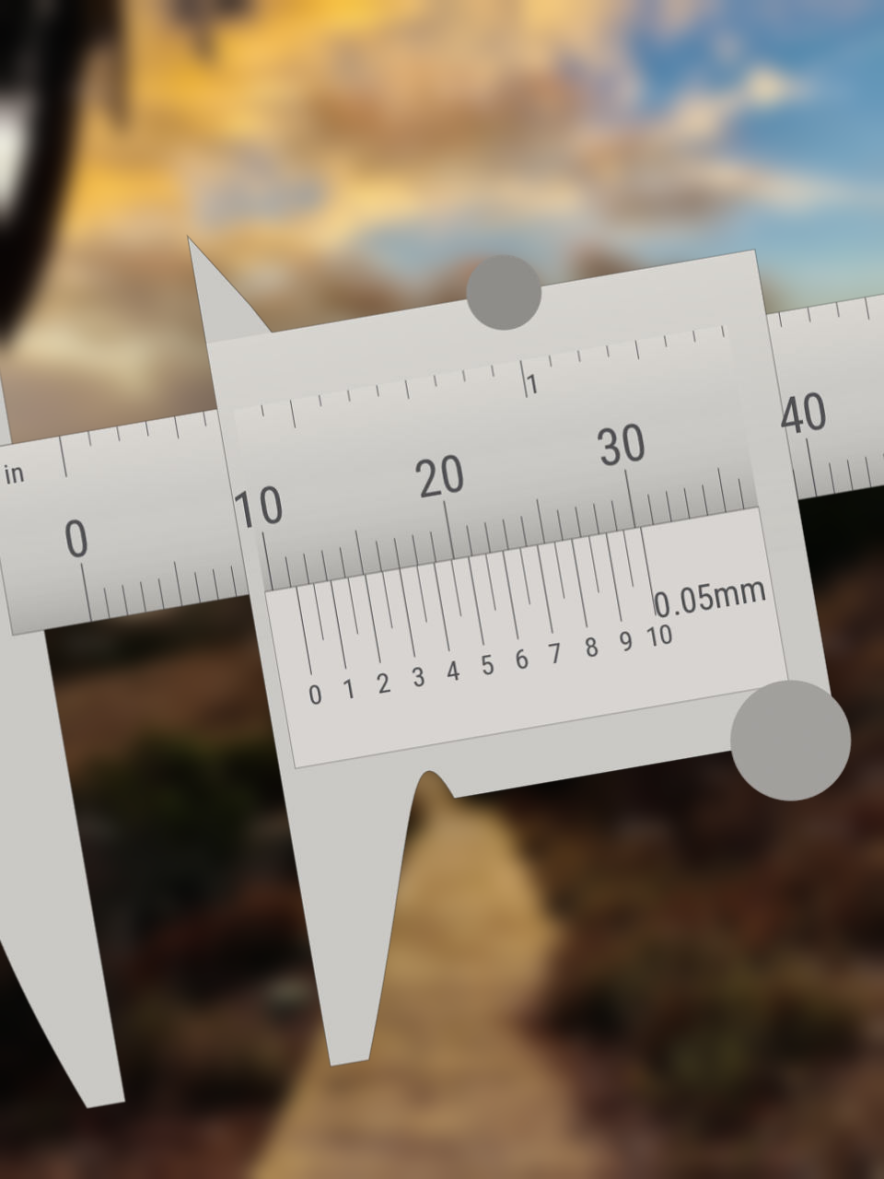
11.3 mm
